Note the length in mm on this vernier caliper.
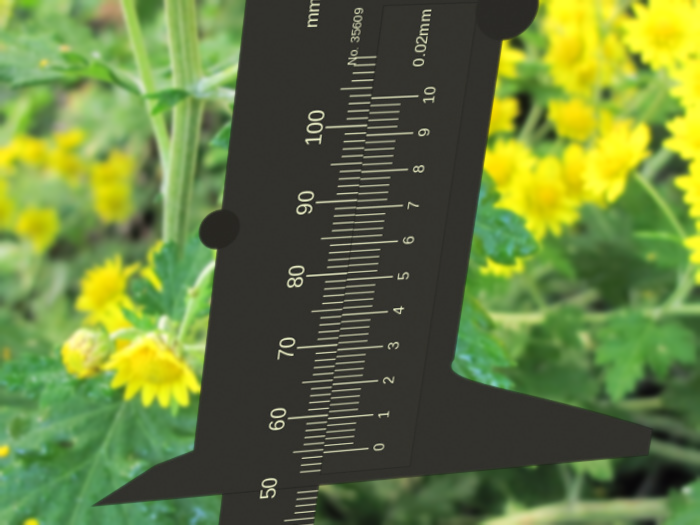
54.6 mm
